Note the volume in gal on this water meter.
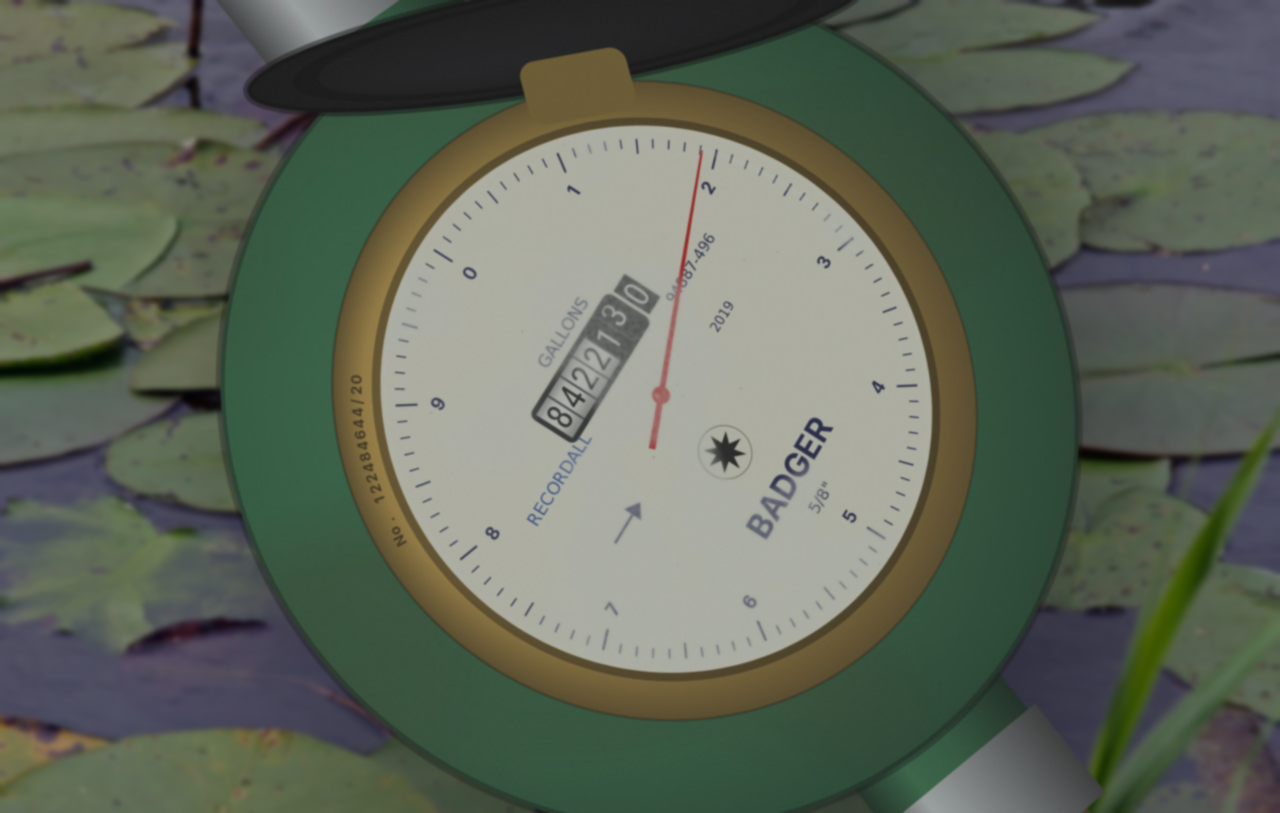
8422131.9 gal
